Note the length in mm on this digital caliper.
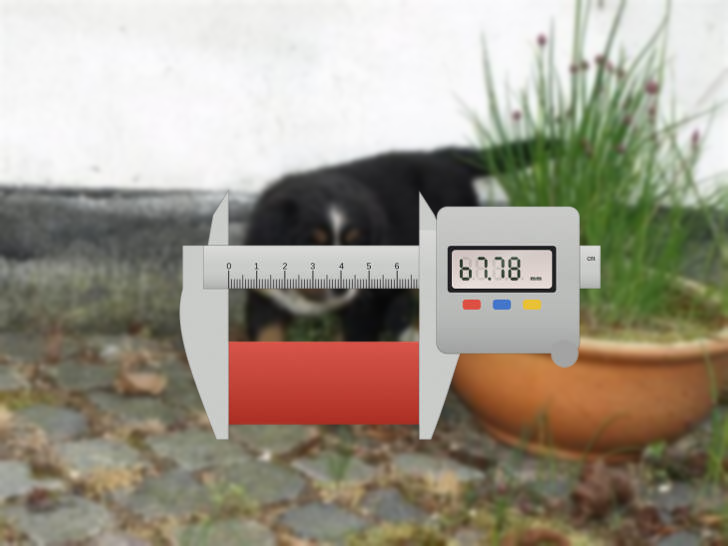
67.78 mm
